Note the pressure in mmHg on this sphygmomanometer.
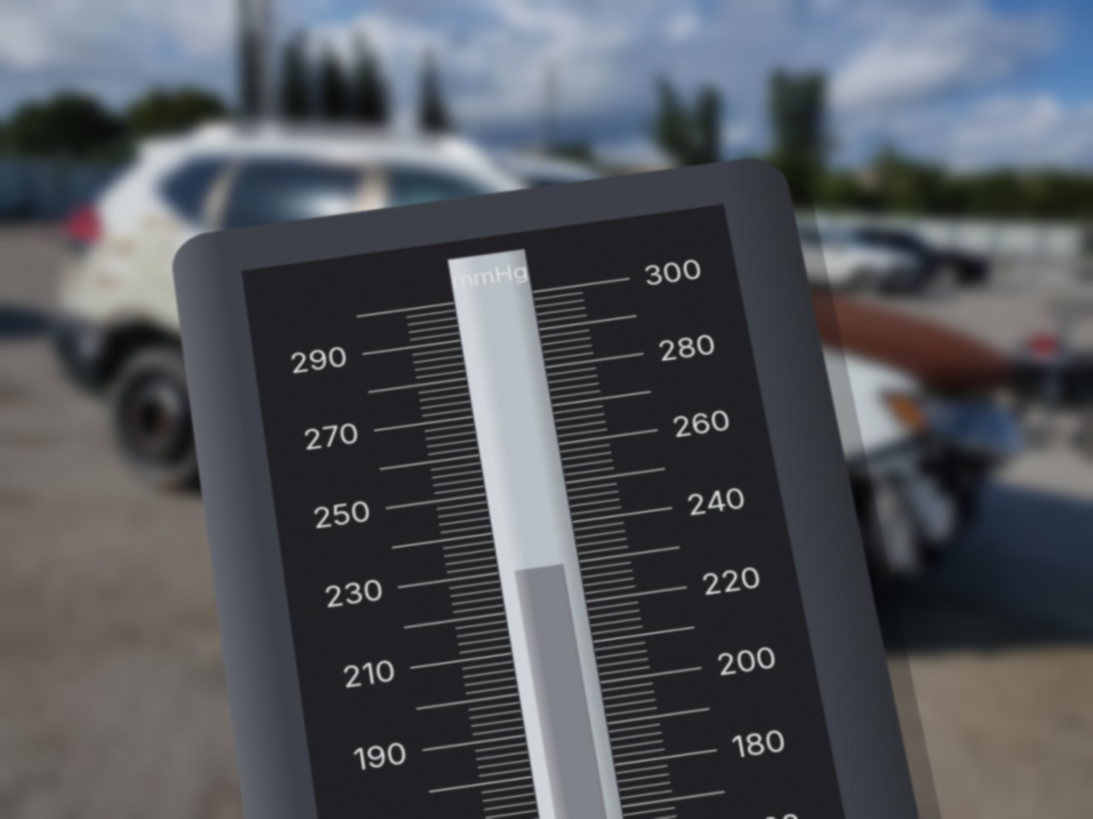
230 mmHg
